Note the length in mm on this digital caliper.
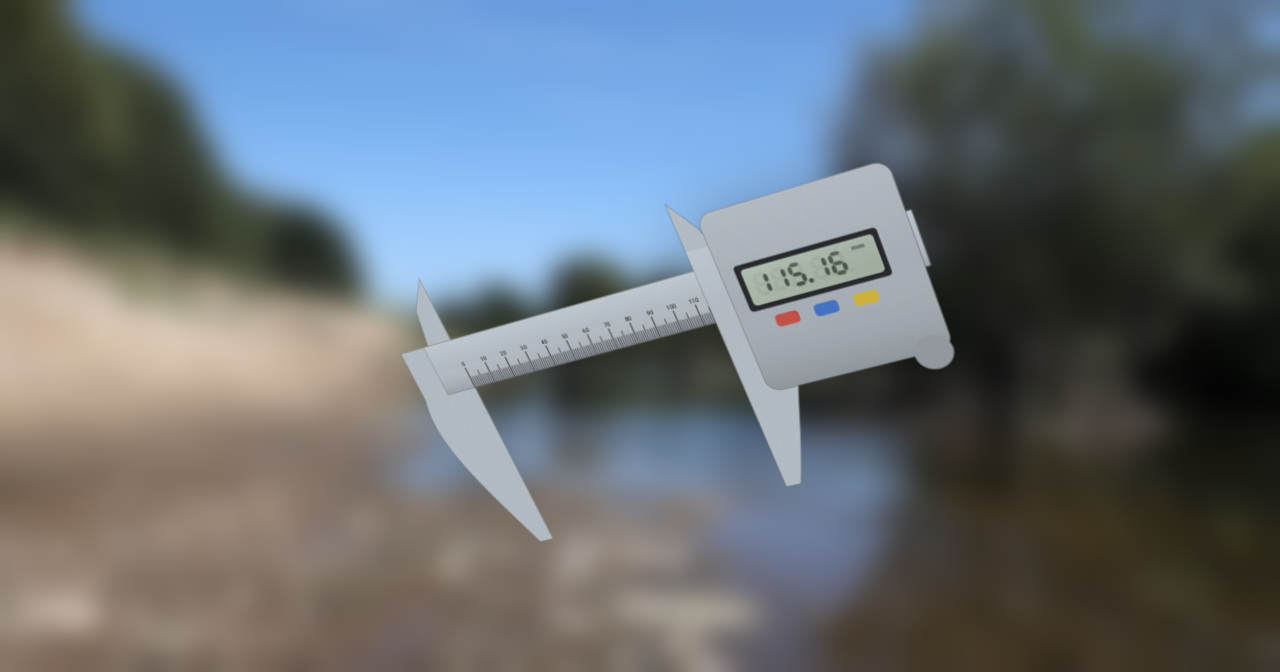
115.16 mm
